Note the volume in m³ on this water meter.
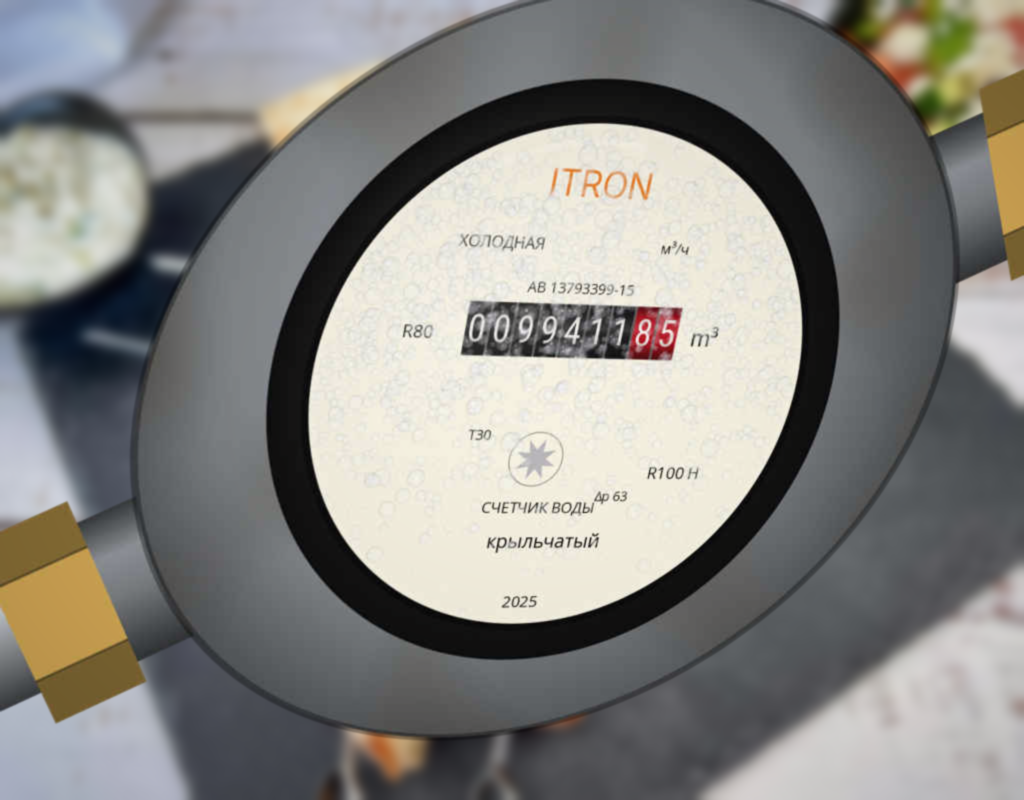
99411.85 m³
